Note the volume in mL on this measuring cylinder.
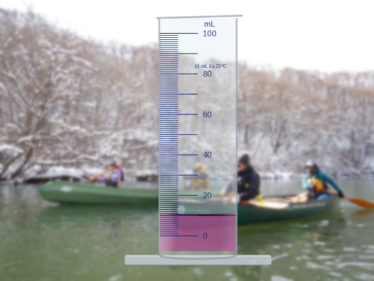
10 mL
